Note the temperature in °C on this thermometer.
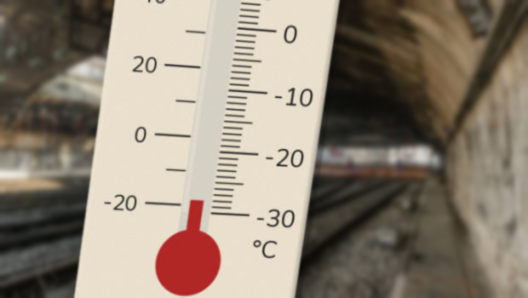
-28 °C
